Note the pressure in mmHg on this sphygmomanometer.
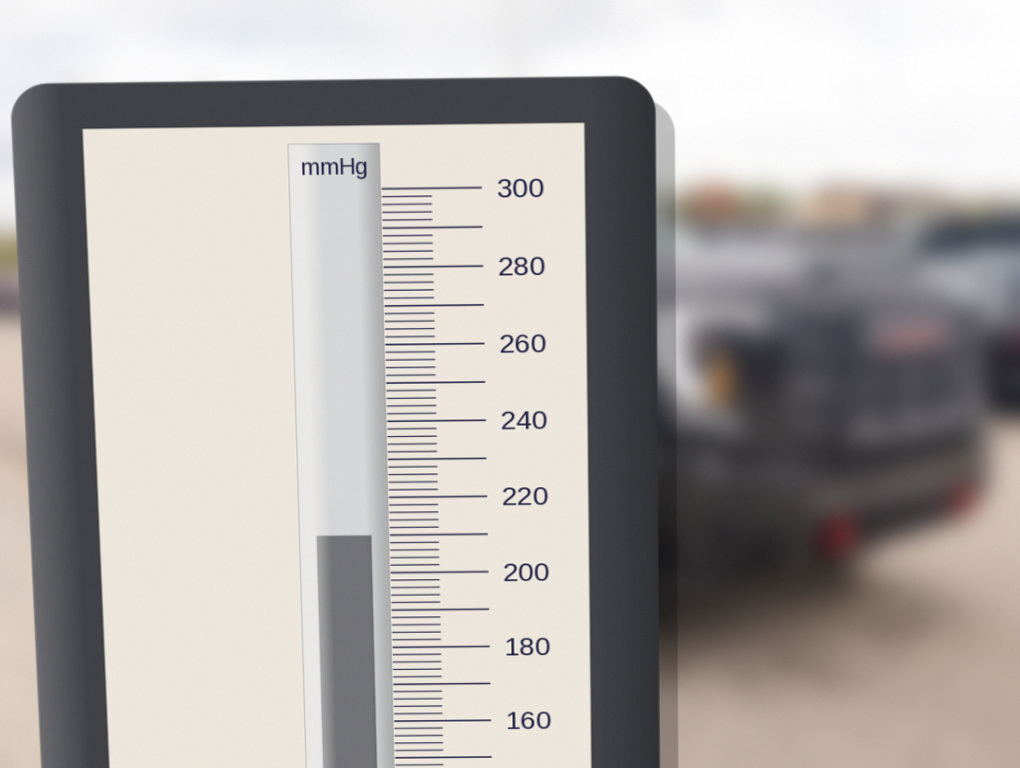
210 mmHg
